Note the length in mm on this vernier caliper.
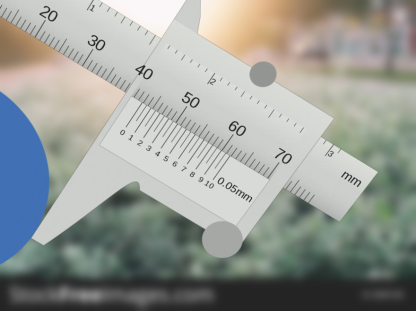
42.8 mm
